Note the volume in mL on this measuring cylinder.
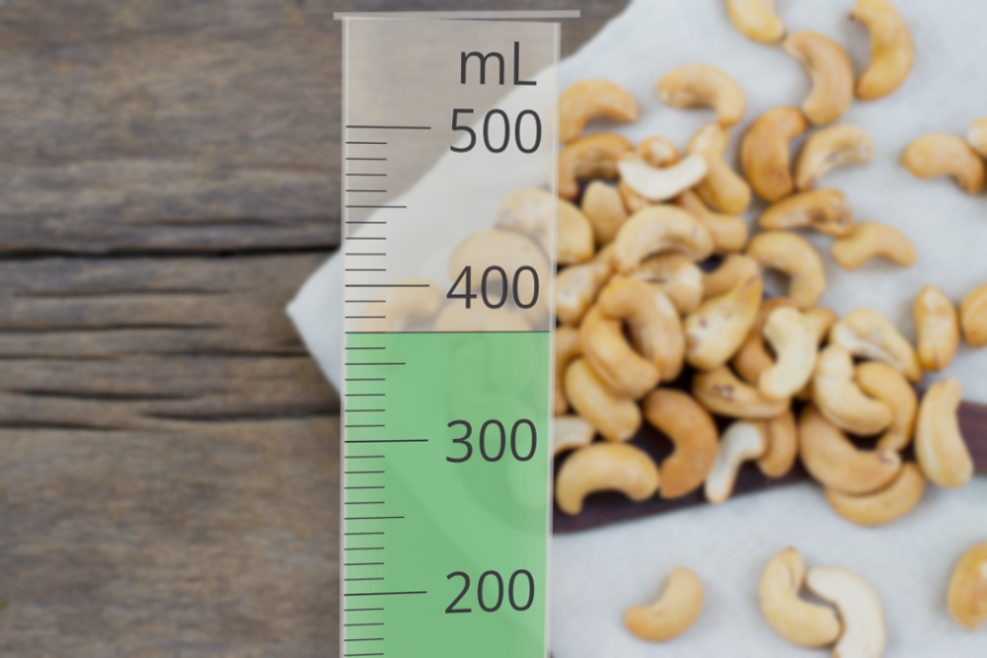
370 mL
